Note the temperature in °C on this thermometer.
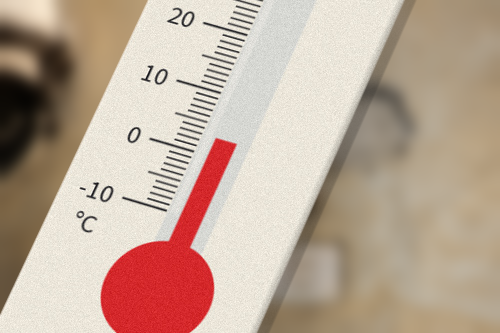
3 °C
